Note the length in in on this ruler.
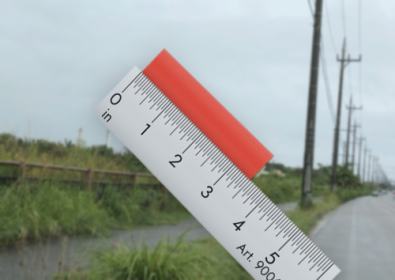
3.5 in
